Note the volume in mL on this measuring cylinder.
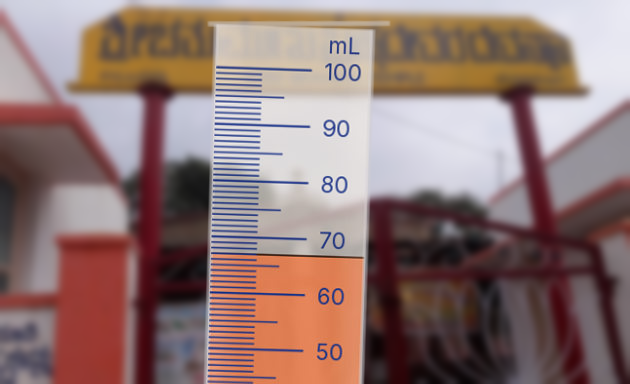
67 mL
